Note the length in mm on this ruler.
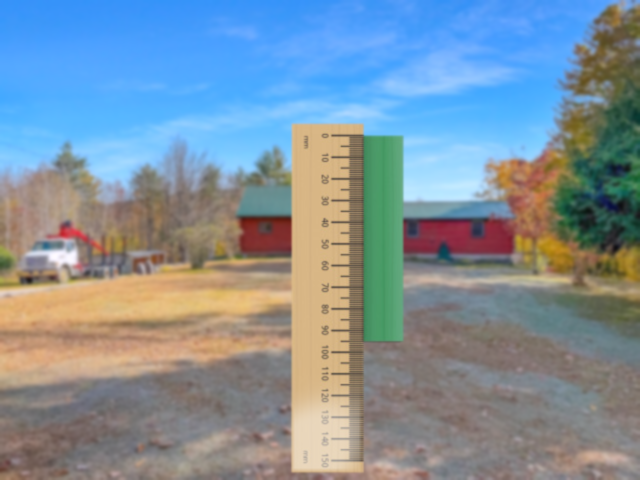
95 mm
